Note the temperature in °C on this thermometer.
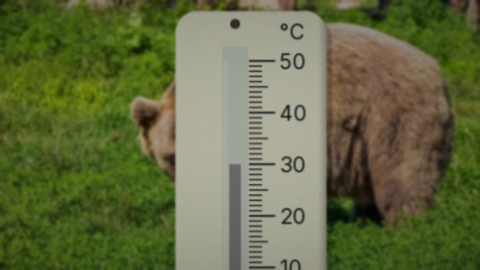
30 °C
